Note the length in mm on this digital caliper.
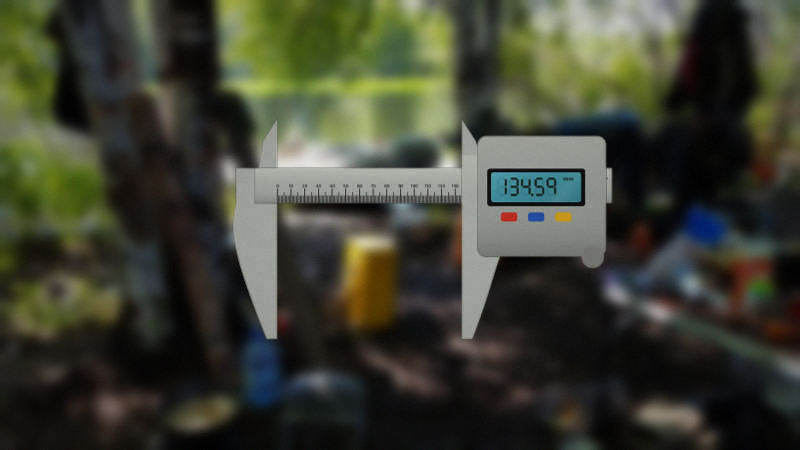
134.59 mm
